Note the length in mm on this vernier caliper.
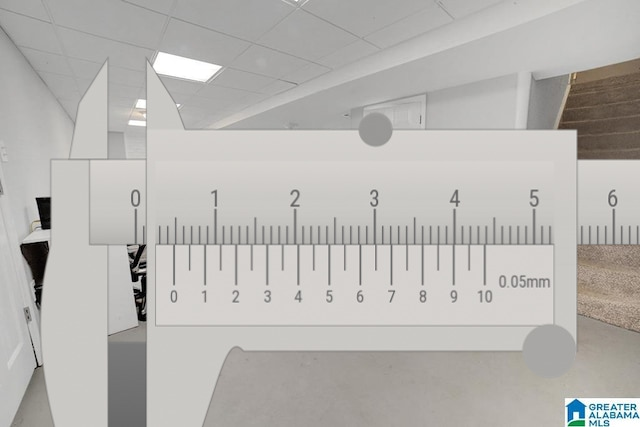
4.8 mm
